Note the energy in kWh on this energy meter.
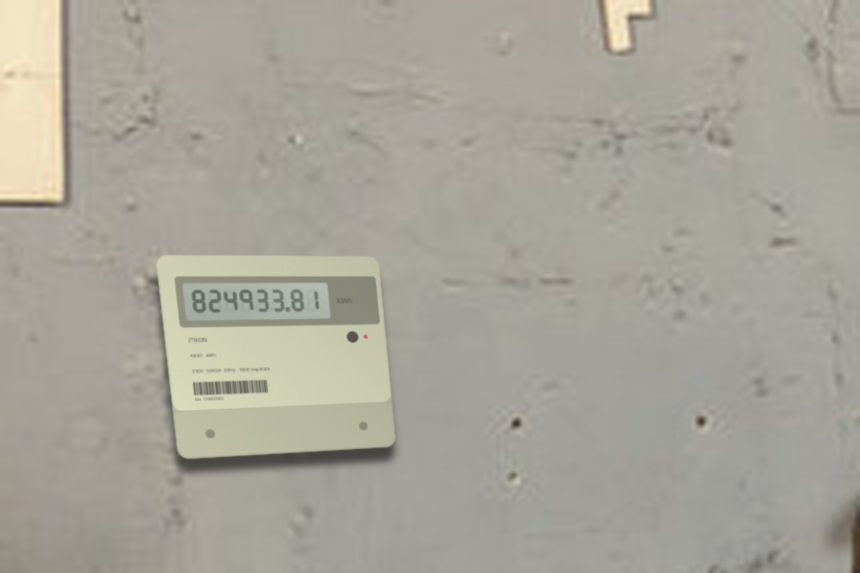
824933.81 kWh
